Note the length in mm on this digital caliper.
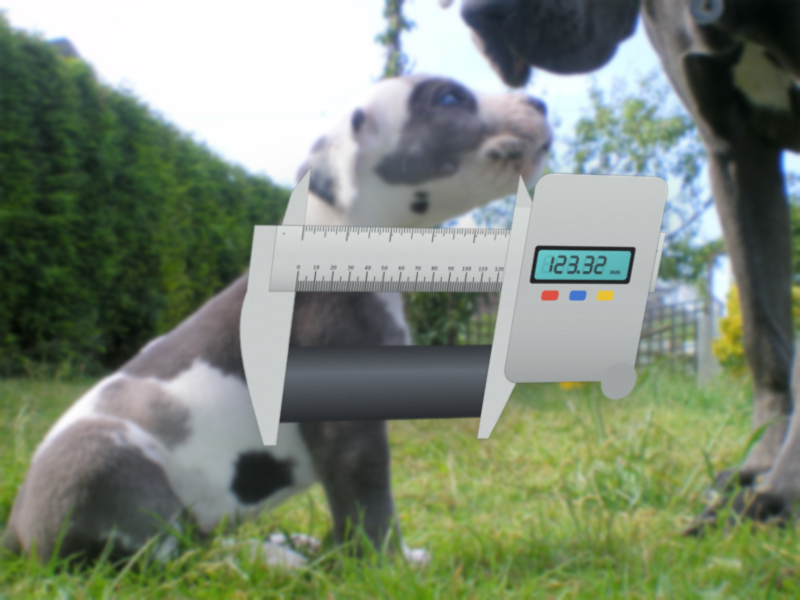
123.32 mm
